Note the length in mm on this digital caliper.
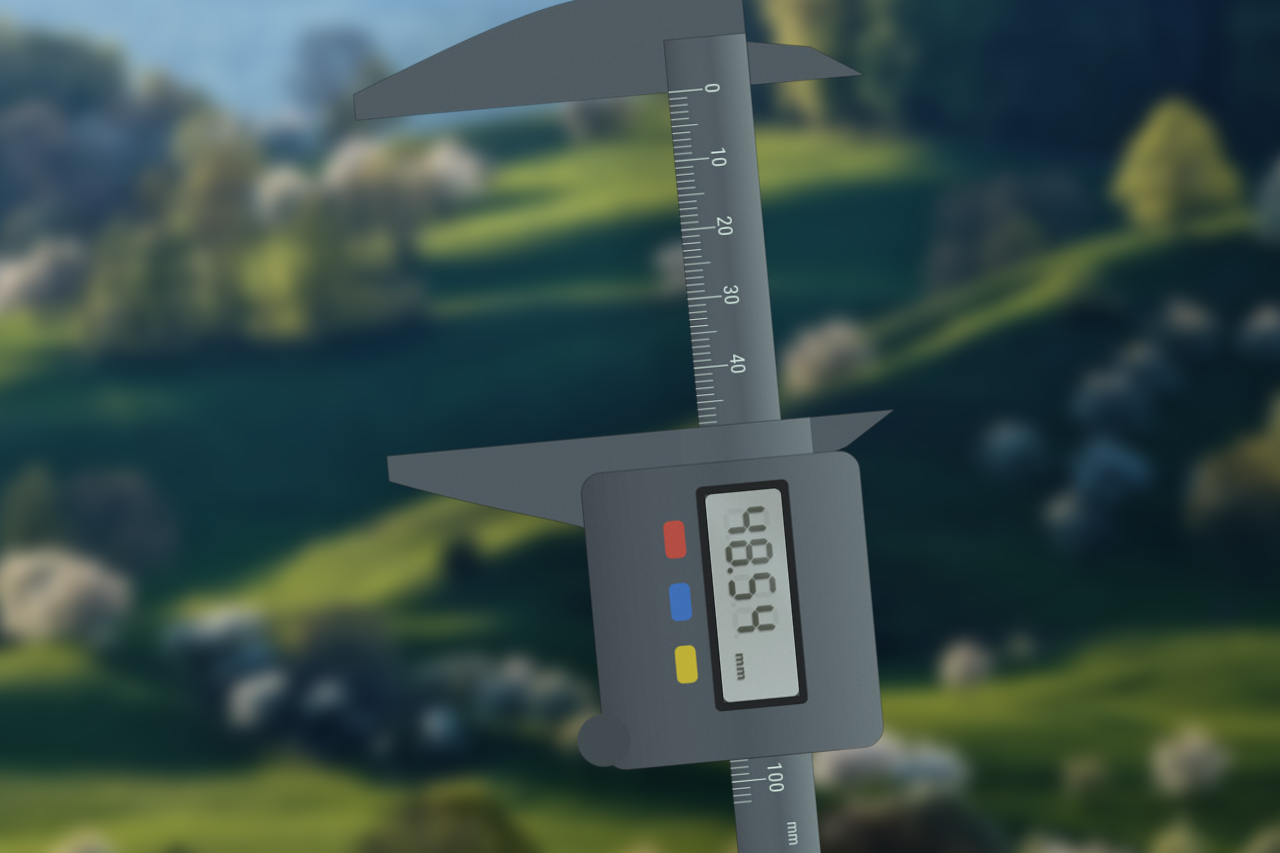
48.54 mm
